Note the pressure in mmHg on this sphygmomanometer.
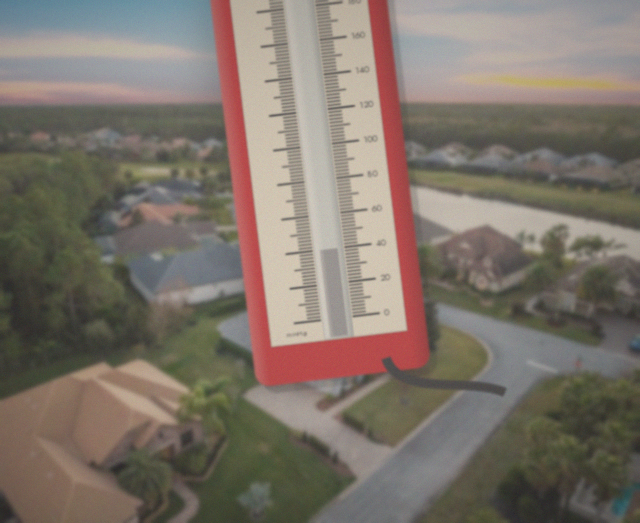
40 mmHg
